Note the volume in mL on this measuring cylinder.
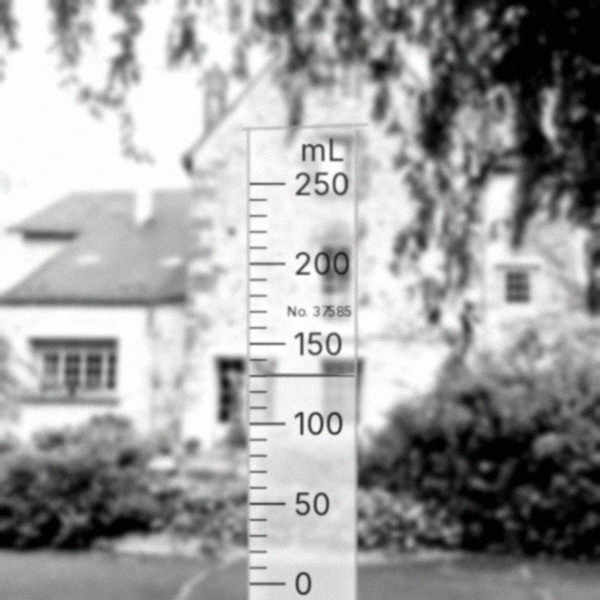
130 mL
